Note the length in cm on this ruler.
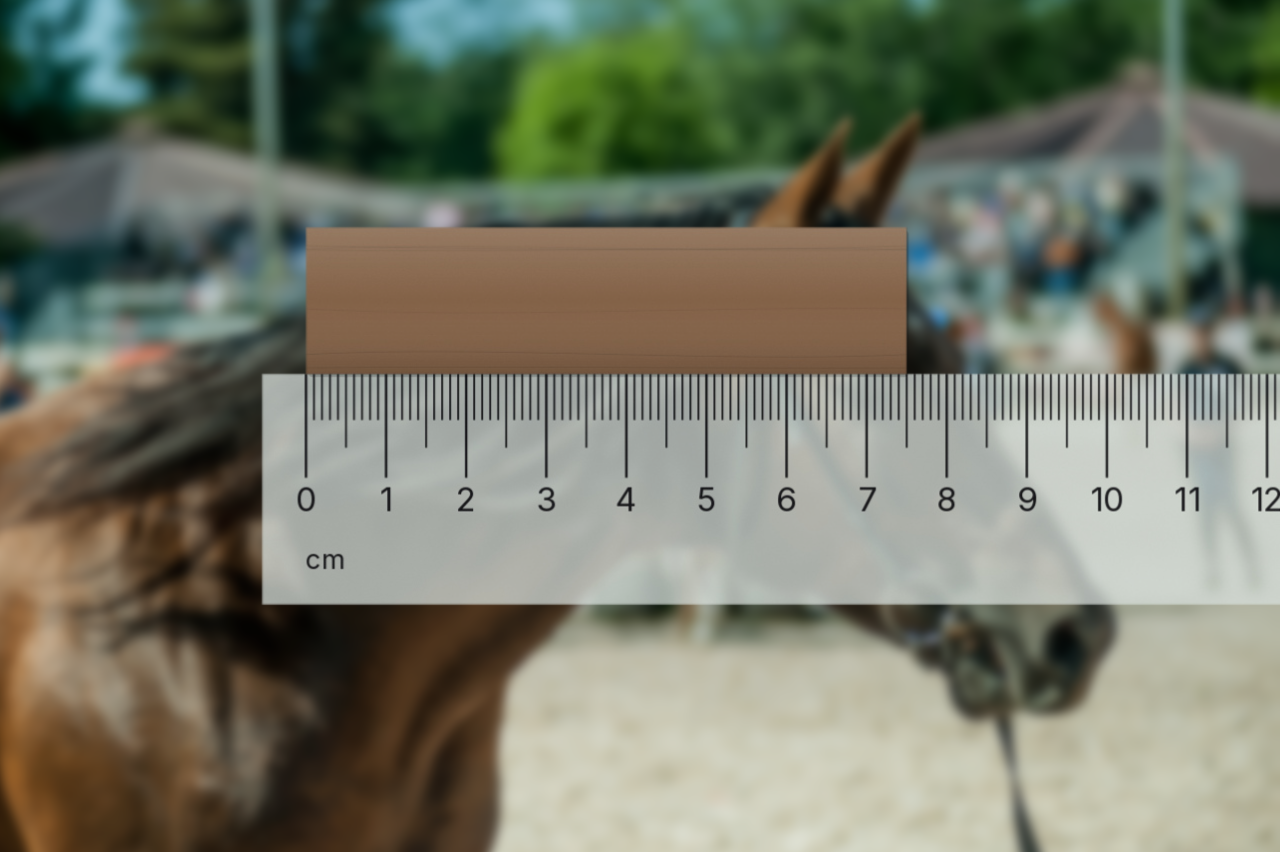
7.5 cm
